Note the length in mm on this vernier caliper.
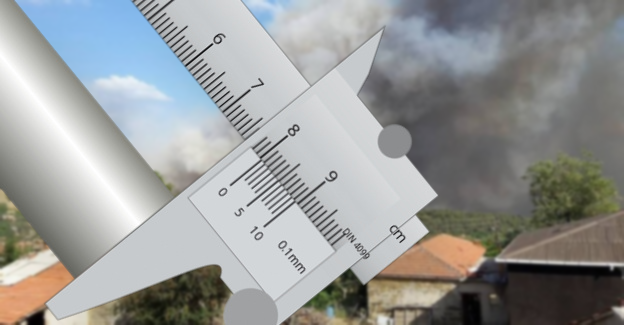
80.4 mm
